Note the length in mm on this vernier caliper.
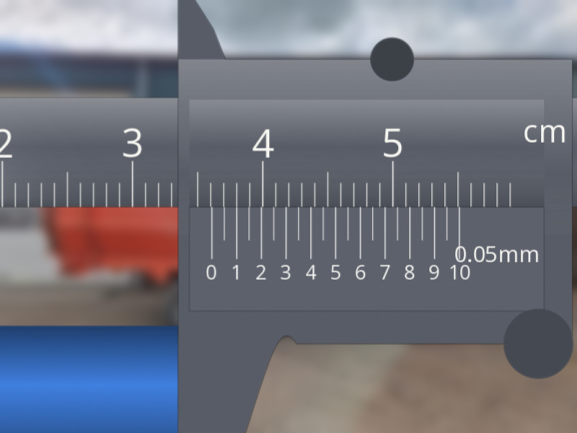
36.1 mm
